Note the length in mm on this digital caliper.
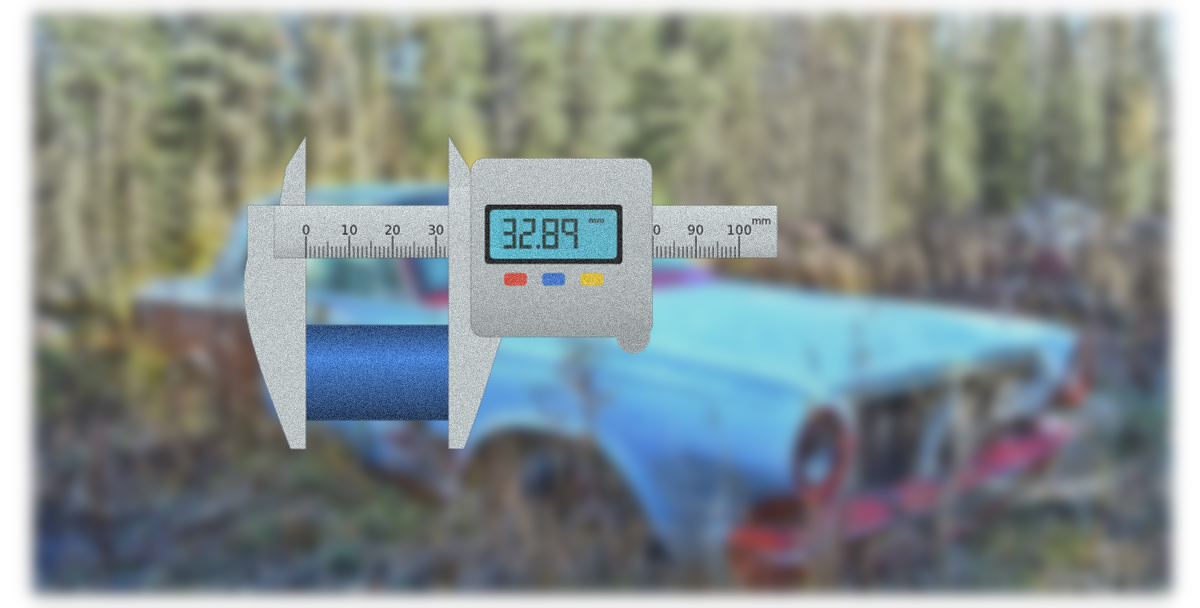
32.89 mm
